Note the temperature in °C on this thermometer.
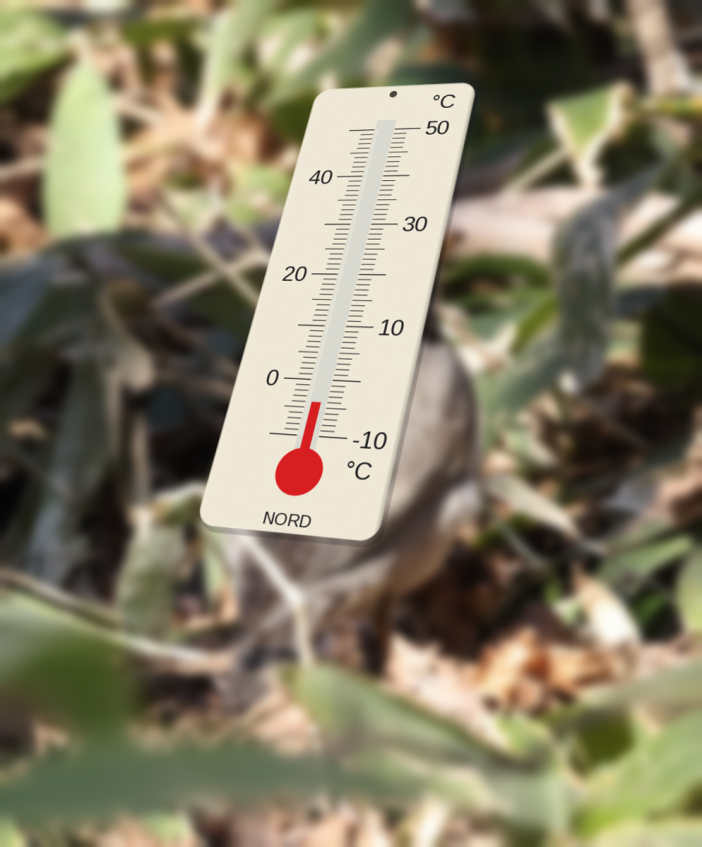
-4 °C
